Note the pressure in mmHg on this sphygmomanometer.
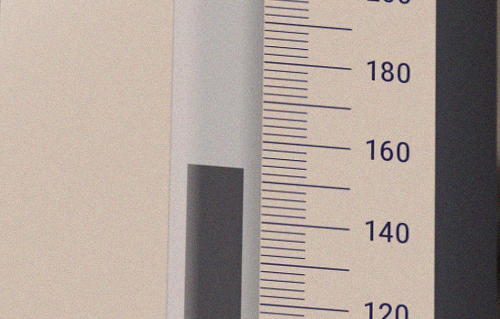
153 mmHg
